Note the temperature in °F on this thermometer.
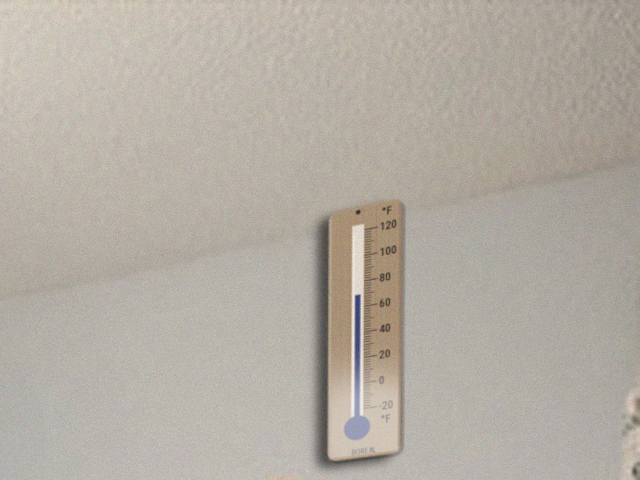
70 °F
